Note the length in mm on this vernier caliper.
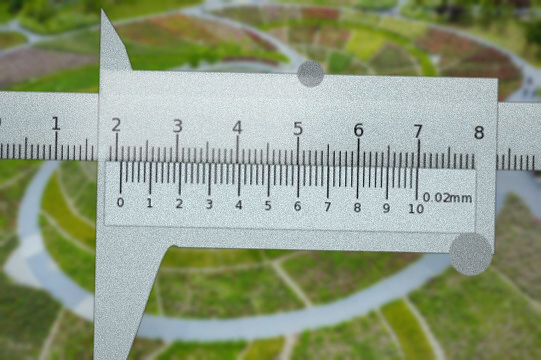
20.8 mm
